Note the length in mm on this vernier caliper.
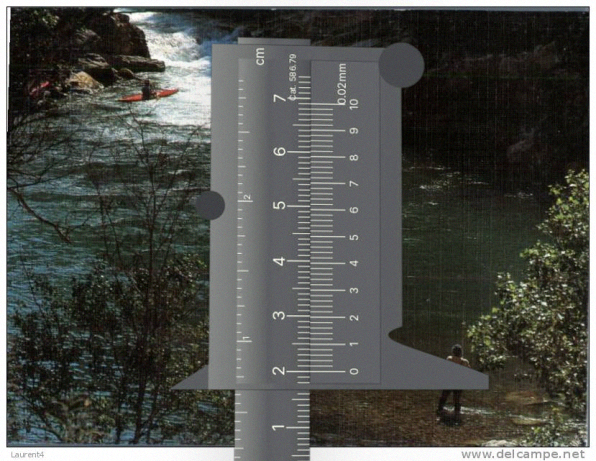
20.0 mm
